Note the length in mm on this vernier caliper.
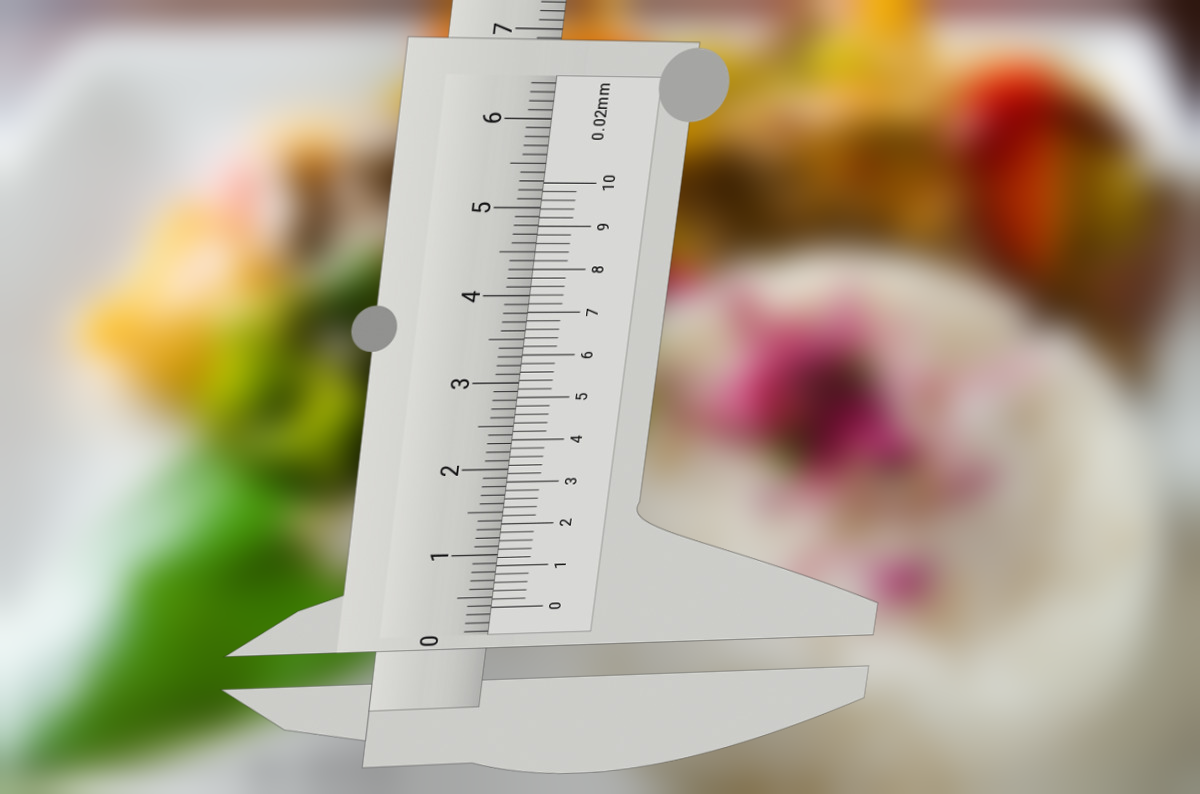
3.8 mm
